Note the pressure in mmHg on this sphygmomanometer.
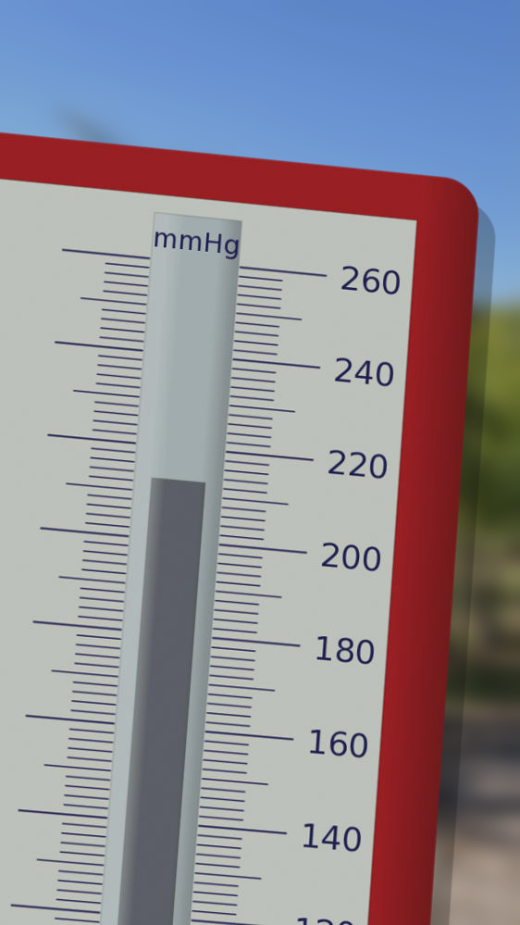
213 mmHg
